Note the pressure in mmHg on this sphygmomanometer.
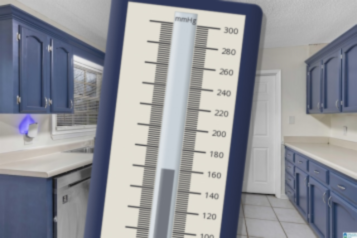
160 mmHg
